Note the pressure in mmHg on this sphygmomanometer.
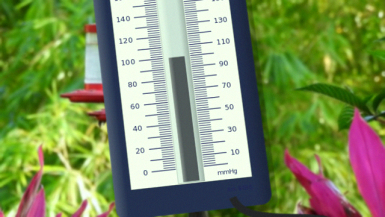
100 mmHg
